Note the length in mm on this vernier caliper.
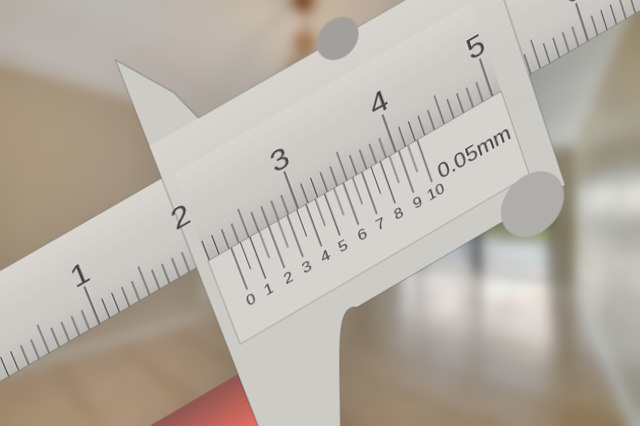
23.2 mm
